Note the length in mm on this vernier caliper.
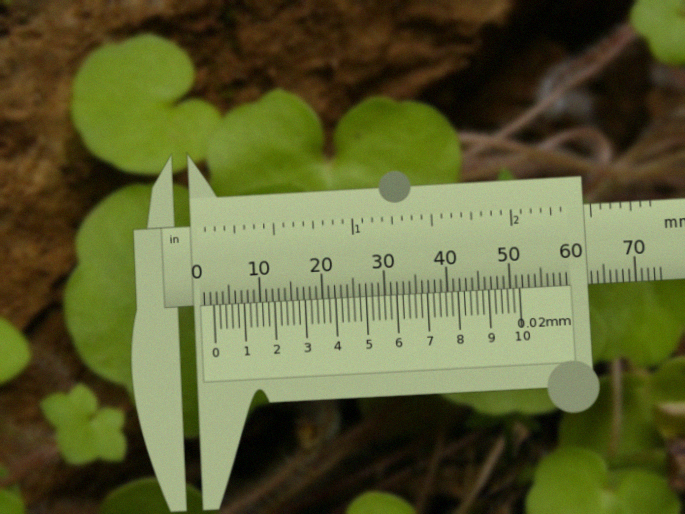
2.5 mm
